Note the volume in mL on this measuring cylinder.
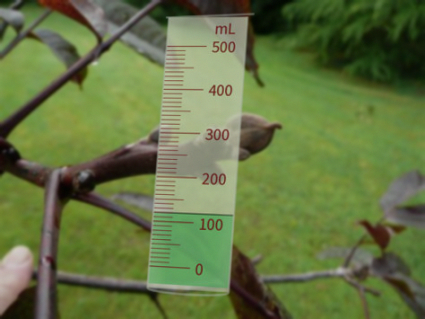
120 mL
